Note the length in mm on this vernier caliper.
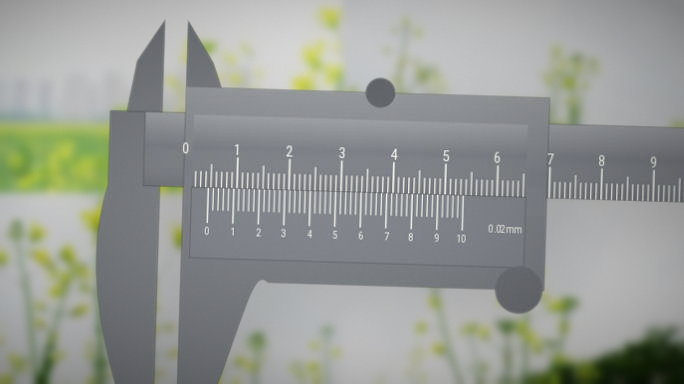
4.5 mm
